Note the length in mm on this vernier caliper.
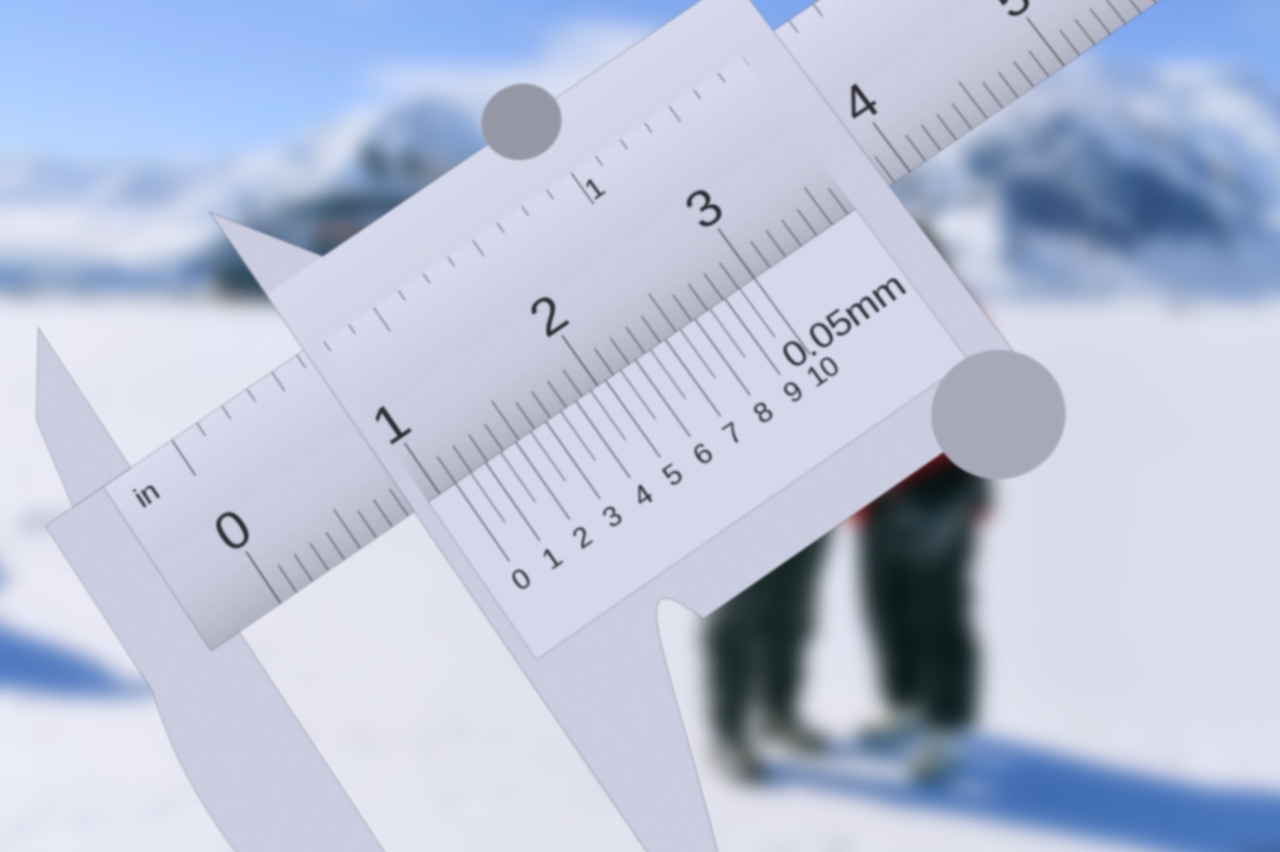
11.0 mm
